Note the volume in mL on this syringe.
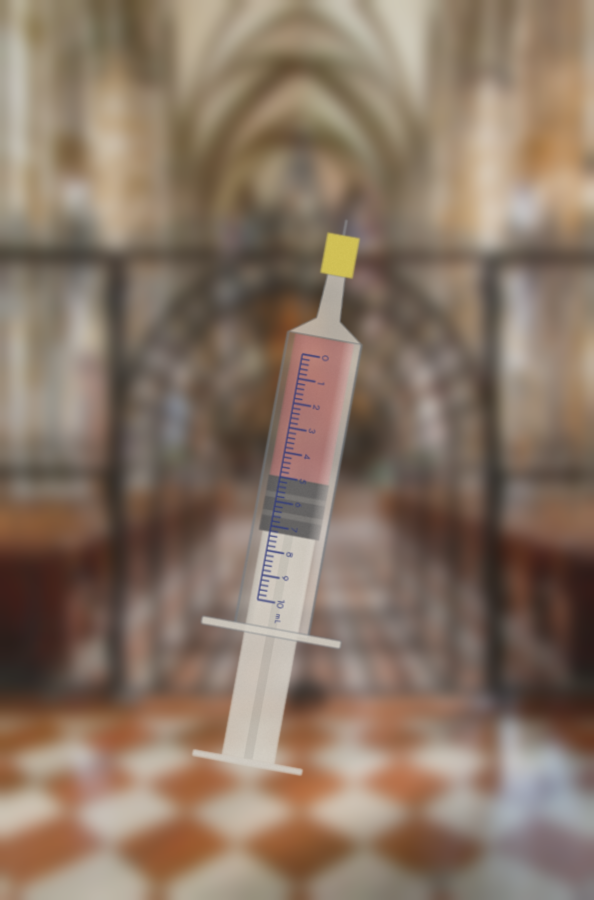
5 mL
